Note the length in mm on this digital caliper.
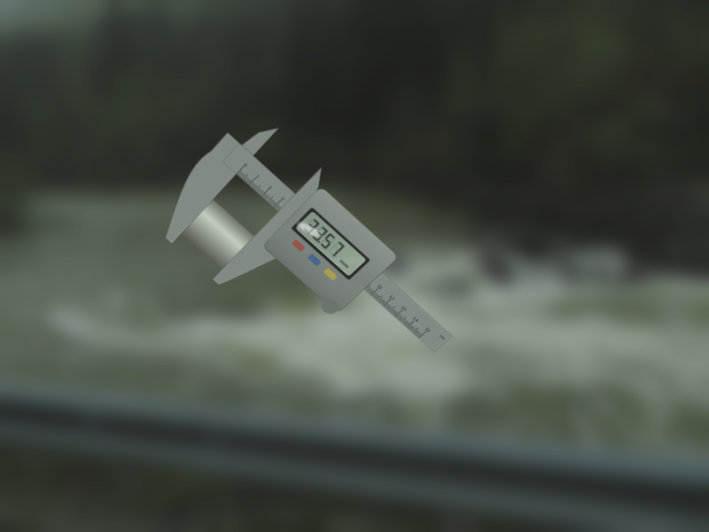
33.57 mm
